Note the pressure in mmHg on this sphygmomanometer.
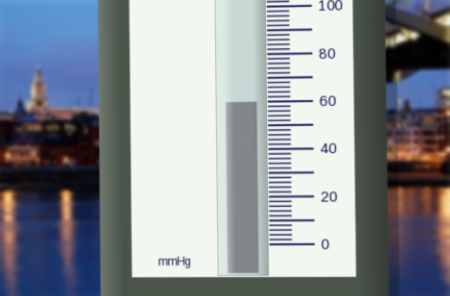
60 mmHg
